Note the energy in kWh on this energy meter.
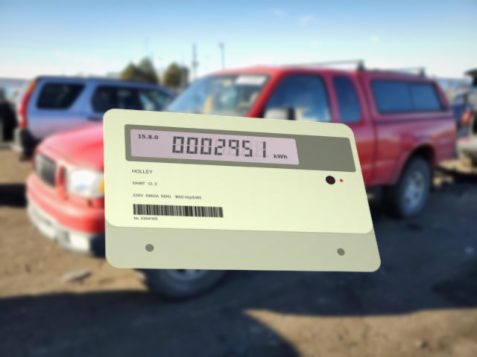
2951 kWh
